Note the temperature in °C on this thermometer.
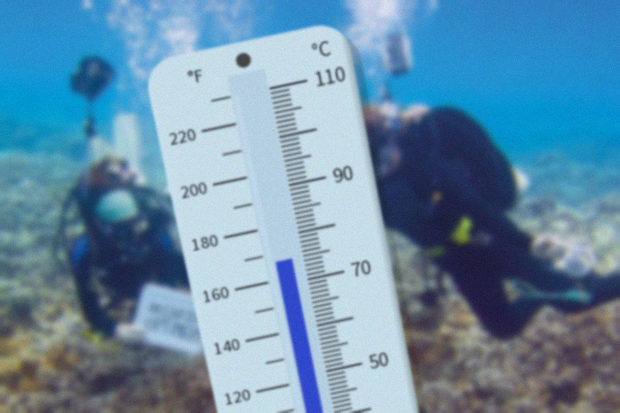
75 °C
